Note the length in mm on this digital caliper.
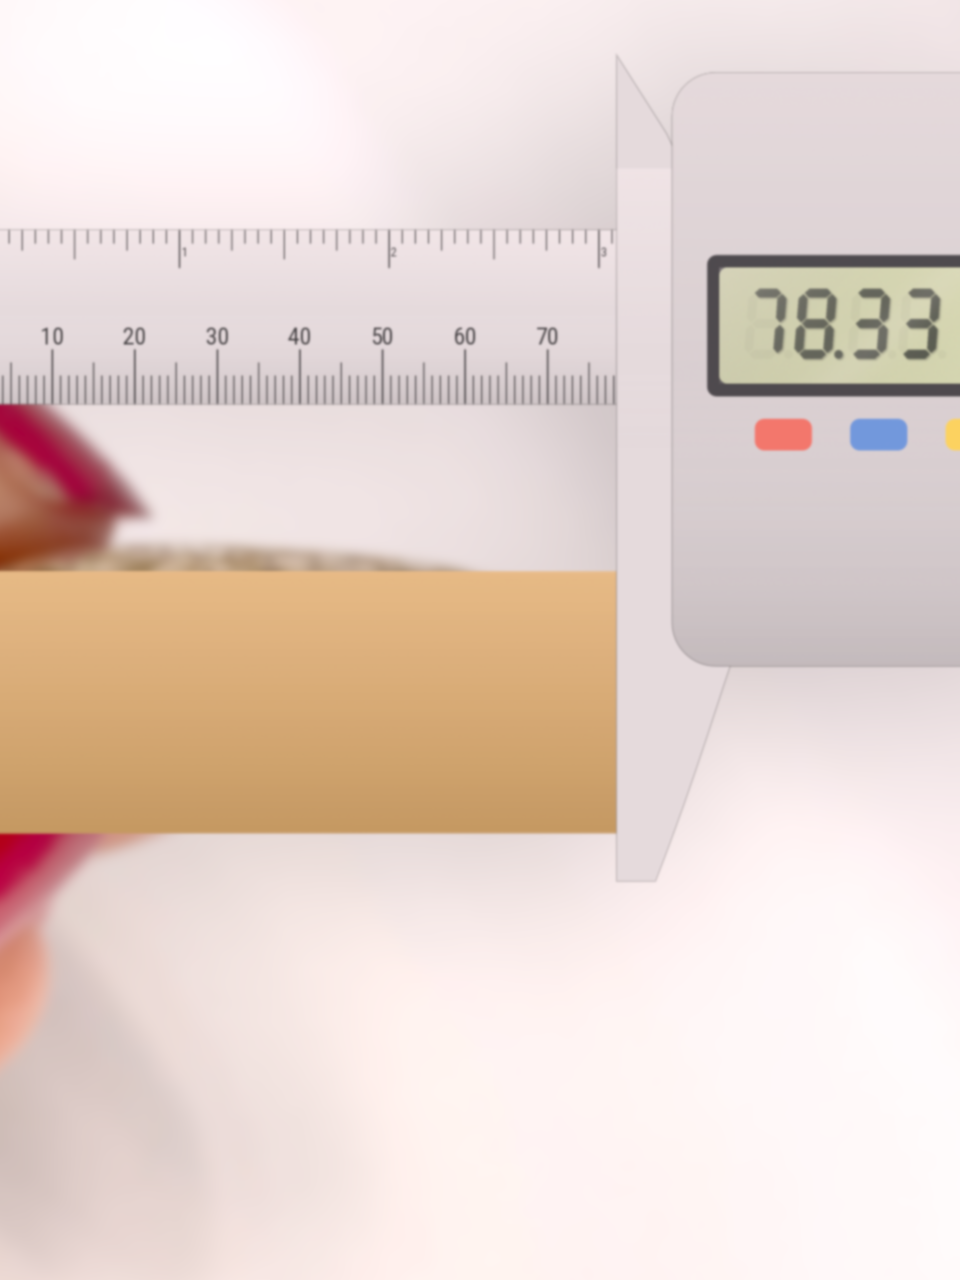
78.33 mm
